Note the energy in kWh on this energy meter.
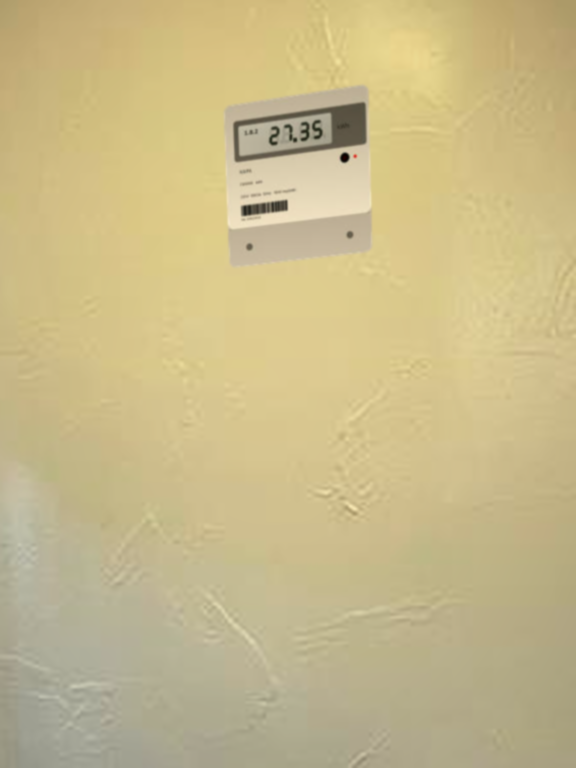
27.35 kWh
